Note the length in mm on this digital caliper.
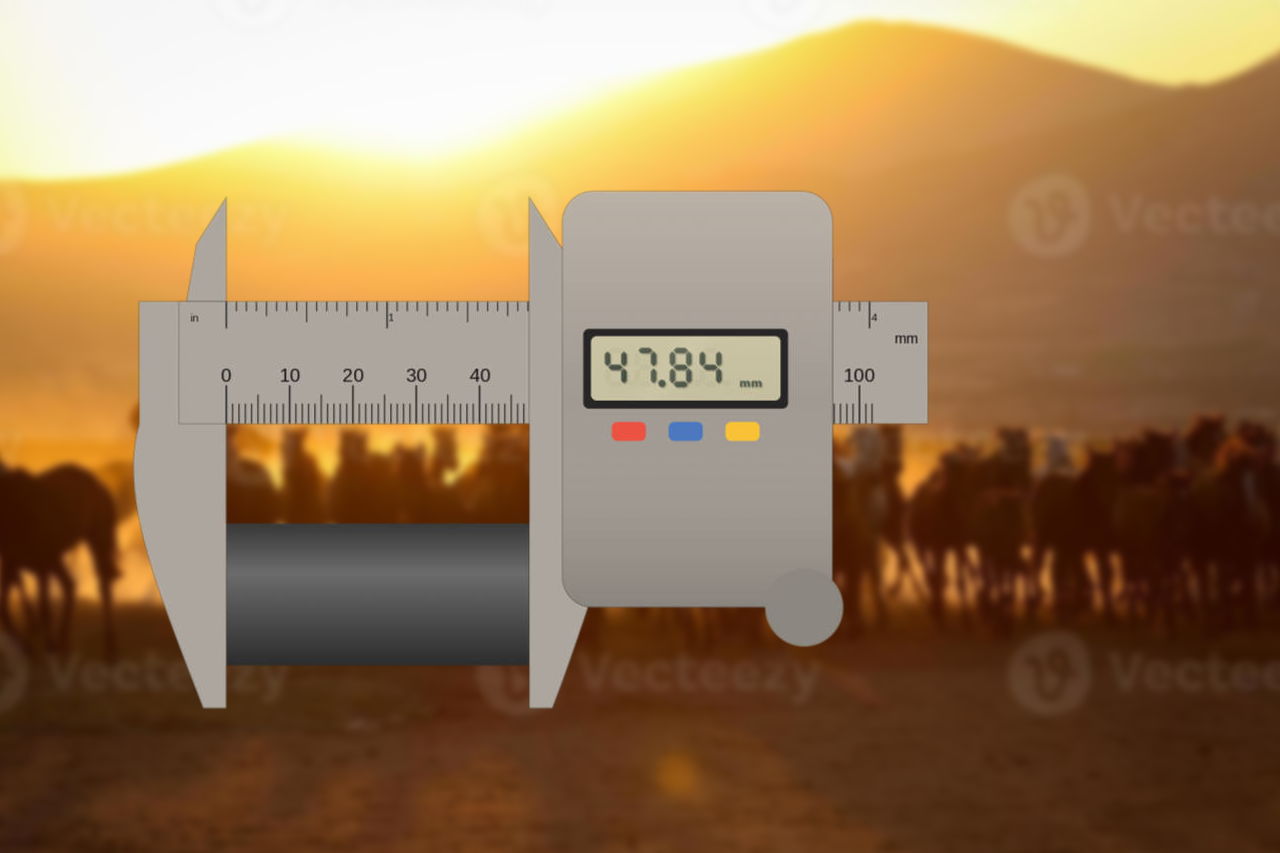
47.84 mm
